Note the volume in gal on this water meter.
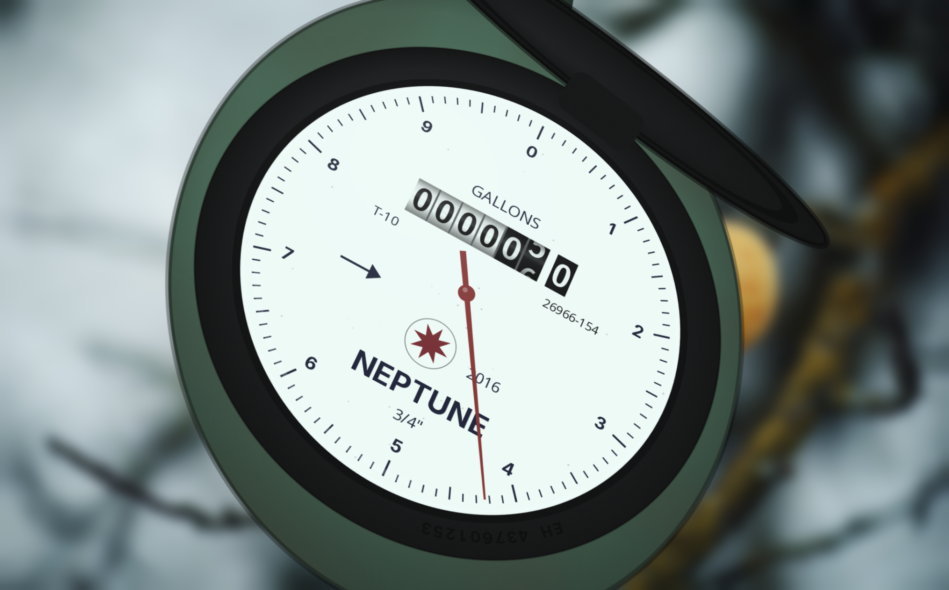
54.2 gal
